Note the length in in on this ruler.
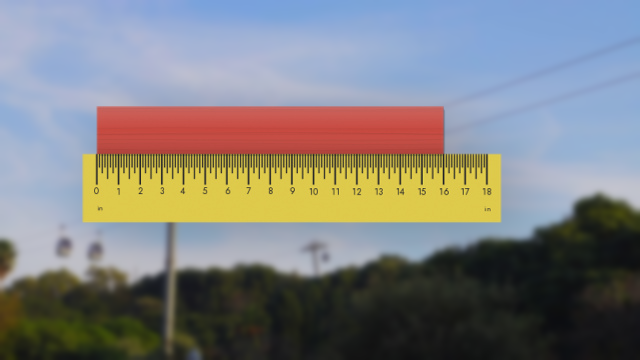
16 in
